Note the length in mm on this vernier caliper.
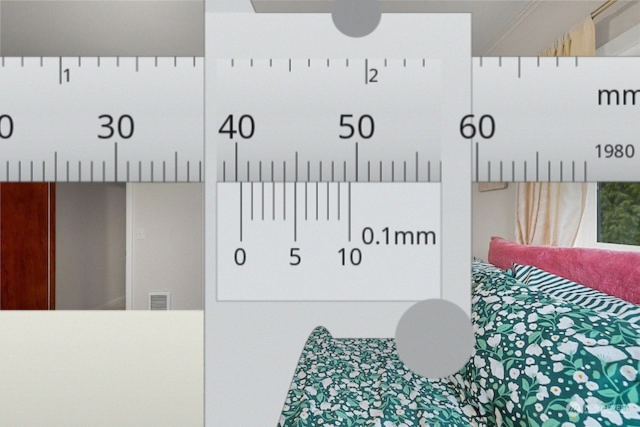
40.4 mm
